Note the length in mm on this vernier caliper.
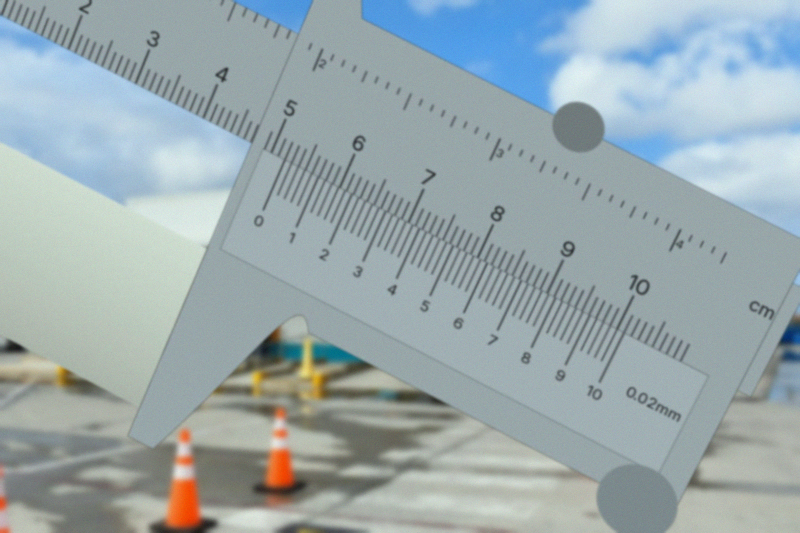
52.0 mm
